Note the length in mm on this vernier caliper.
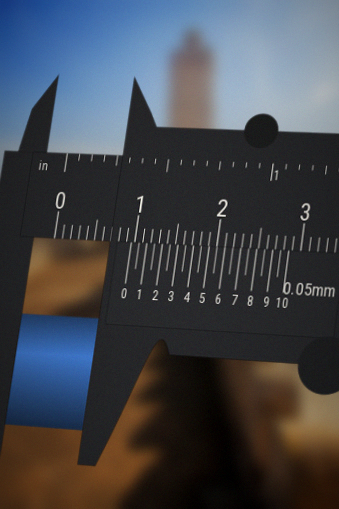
9.6 mm
